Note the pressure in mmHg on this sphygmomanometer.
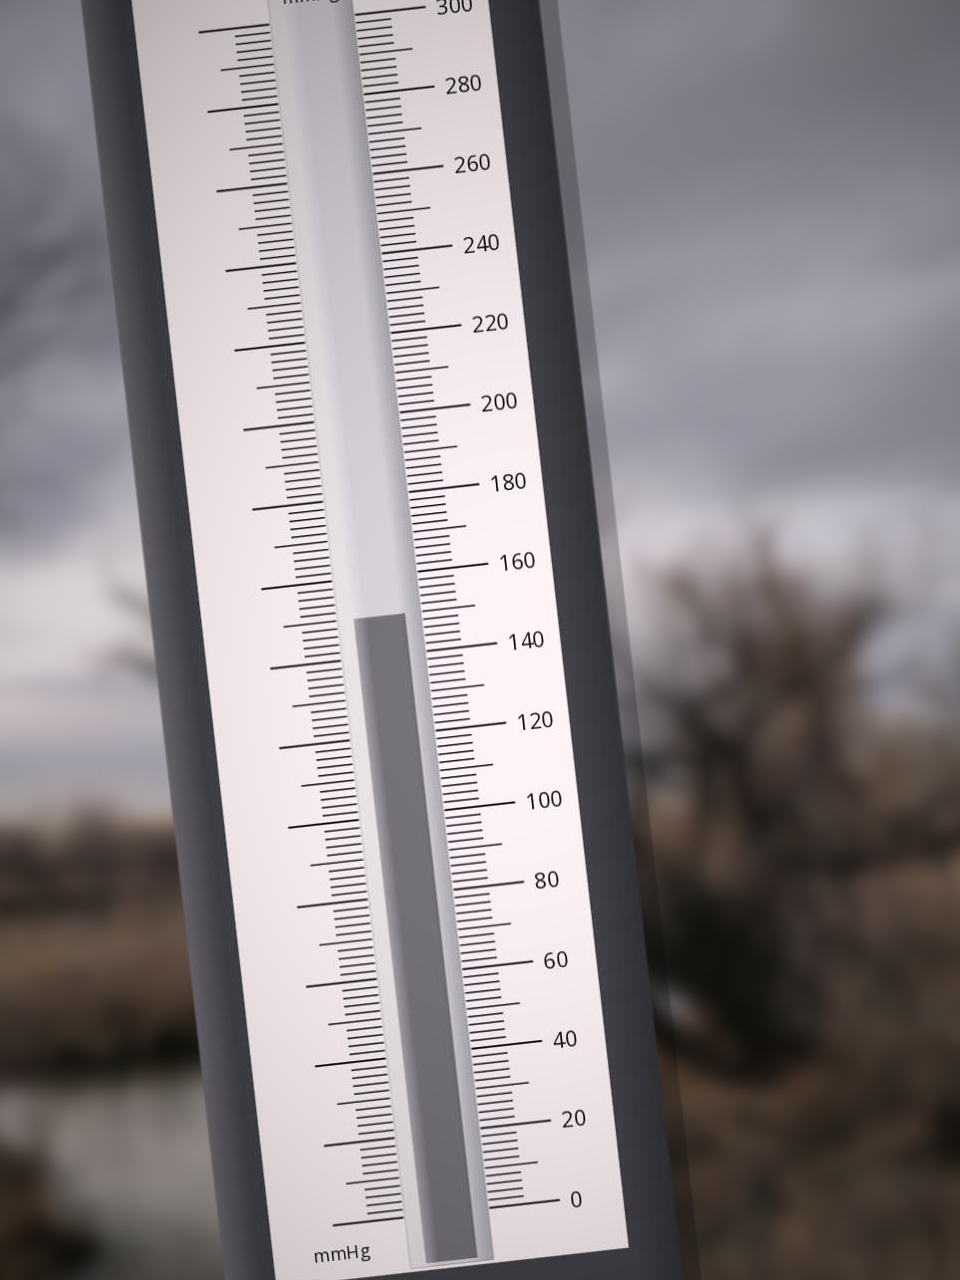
150 mmHg
